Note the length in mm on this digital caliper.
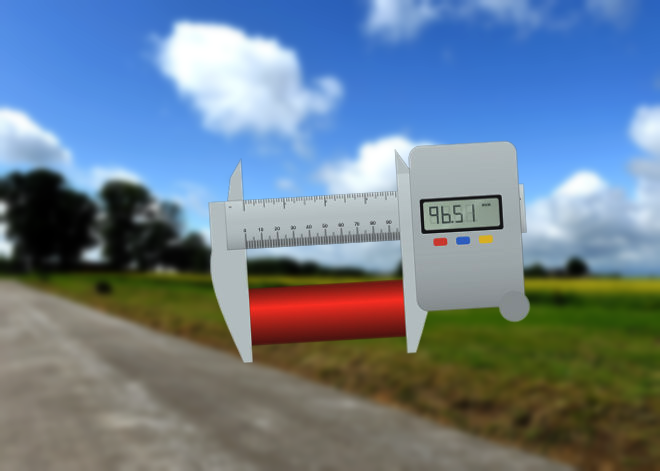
96.51 mm
